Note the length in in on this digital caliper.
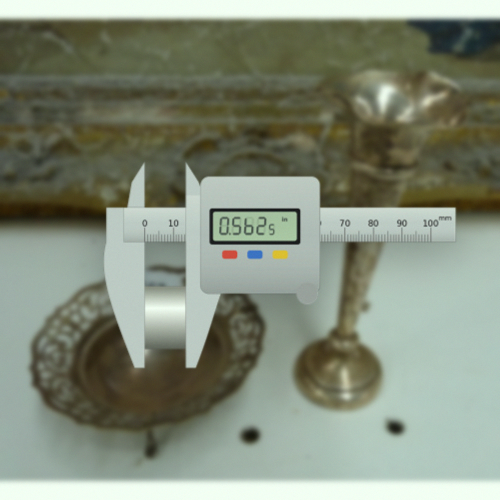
0.5625 in
